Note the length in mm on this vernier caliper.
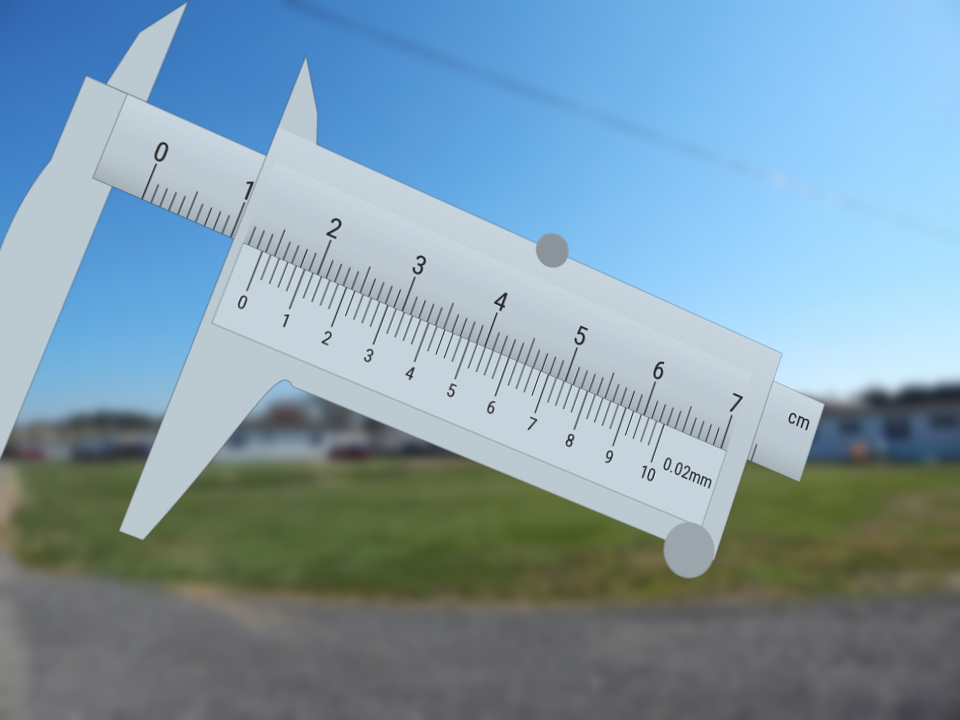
13.6 mm
